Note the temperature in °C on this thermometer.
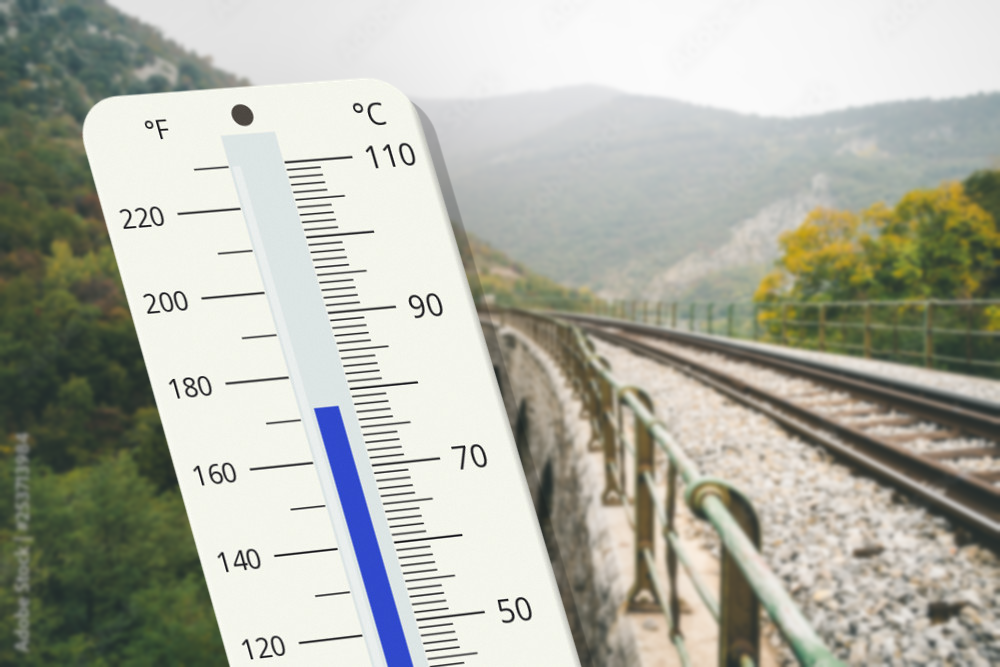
78 °C
